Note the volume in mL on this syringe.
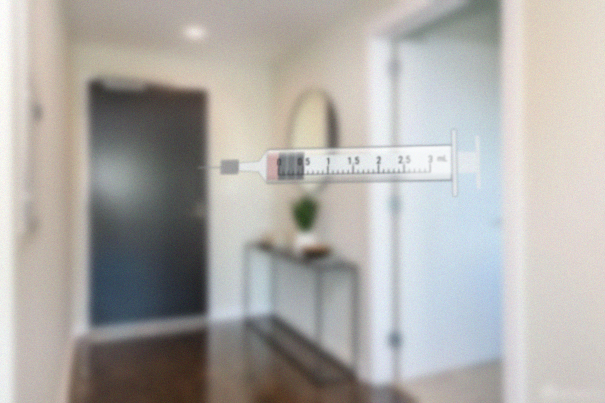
0 mL
